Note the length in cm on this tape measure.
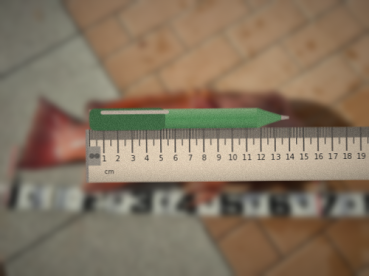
14 cm
